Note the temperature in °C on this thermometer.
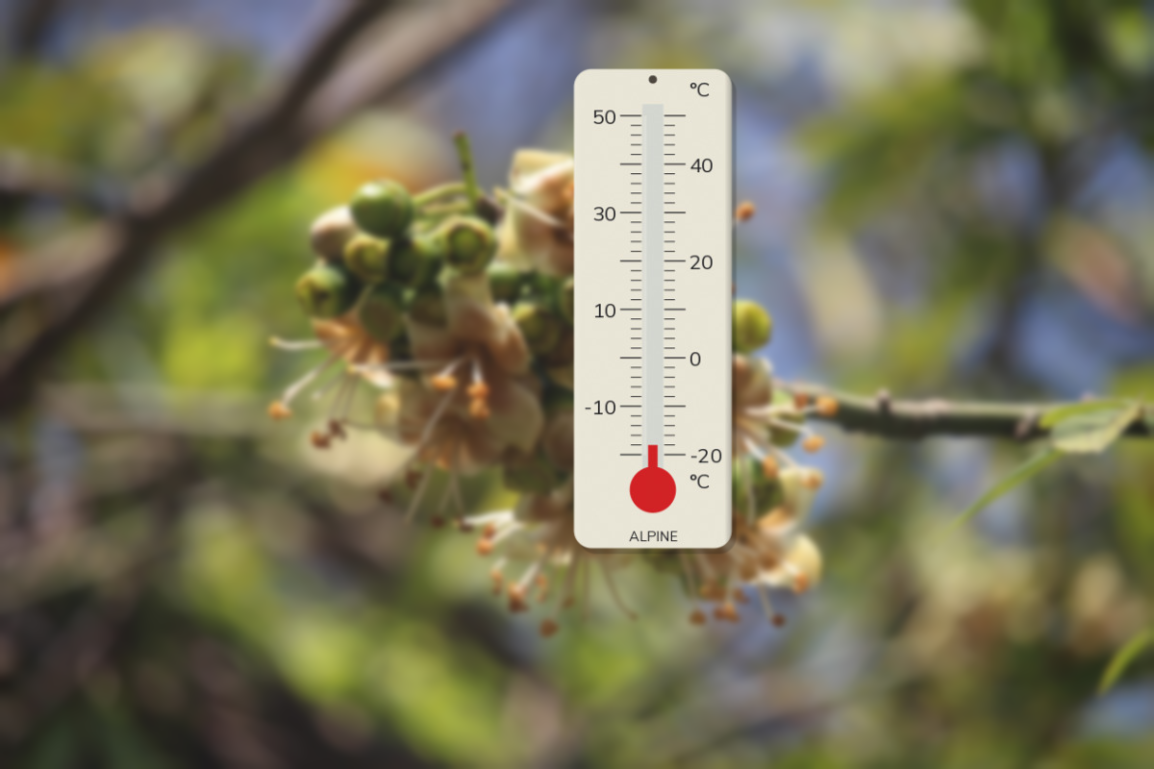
-18 °C
